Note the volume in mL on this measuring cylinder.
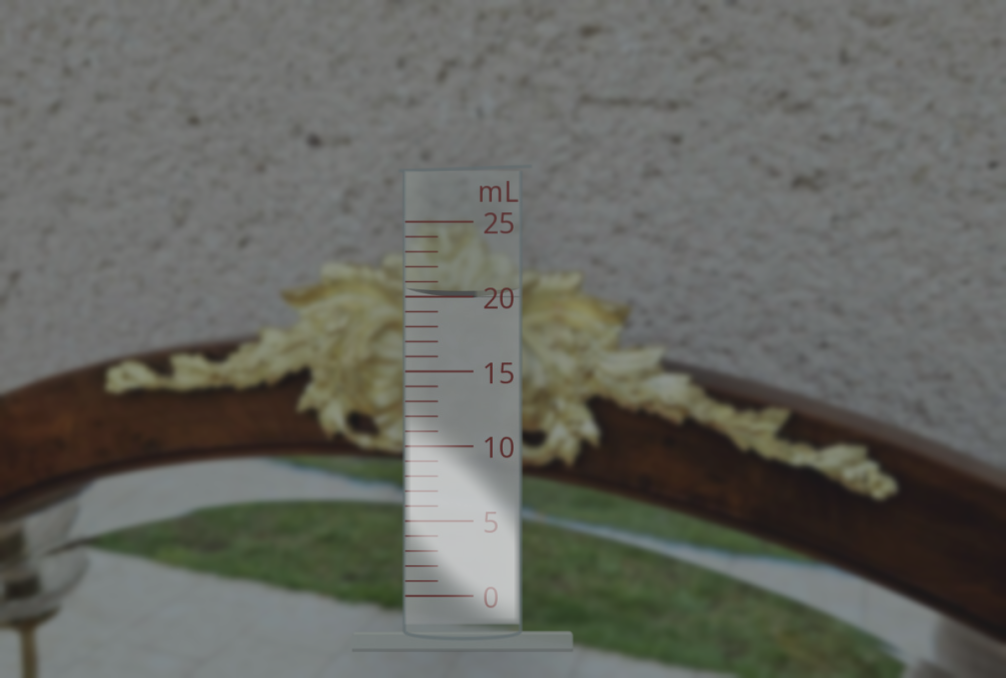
20 mL
